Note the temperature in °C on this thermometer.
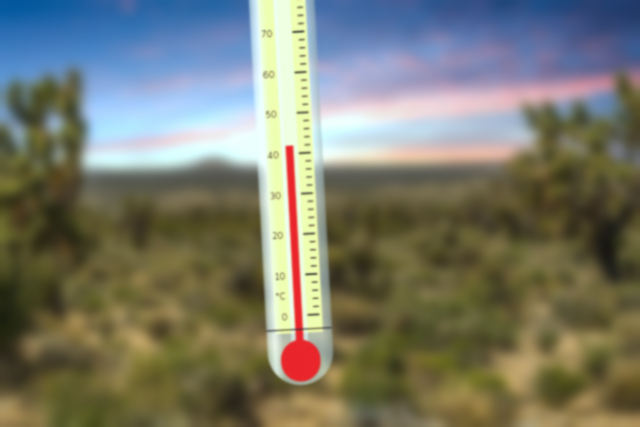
42 °C
